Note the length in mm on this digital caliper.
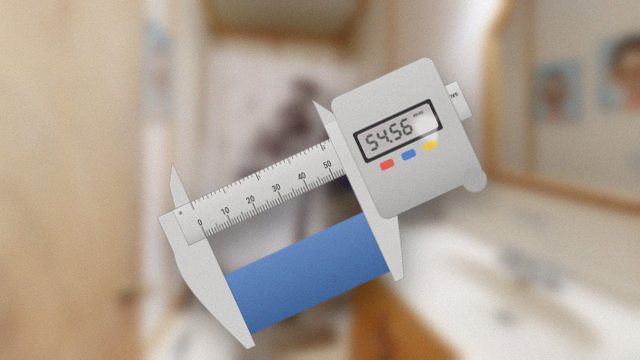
54.56 mm
